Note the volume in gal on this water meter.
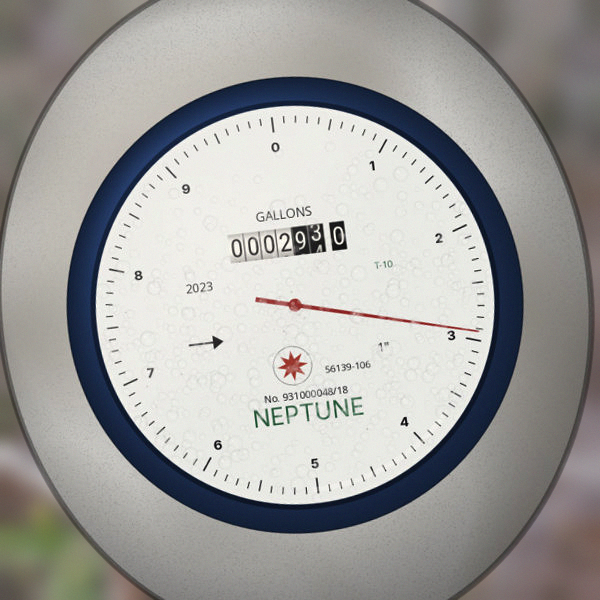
2932.9 gal
